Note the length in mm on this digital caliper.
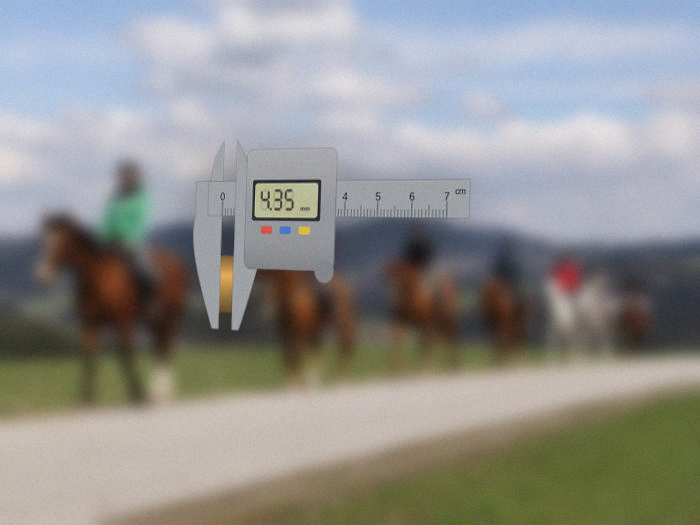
4.35 mm
